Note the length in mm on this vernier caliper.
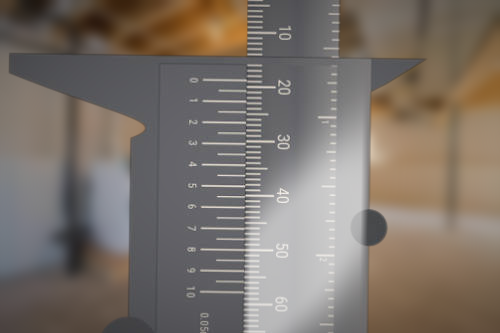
18.8 mm
